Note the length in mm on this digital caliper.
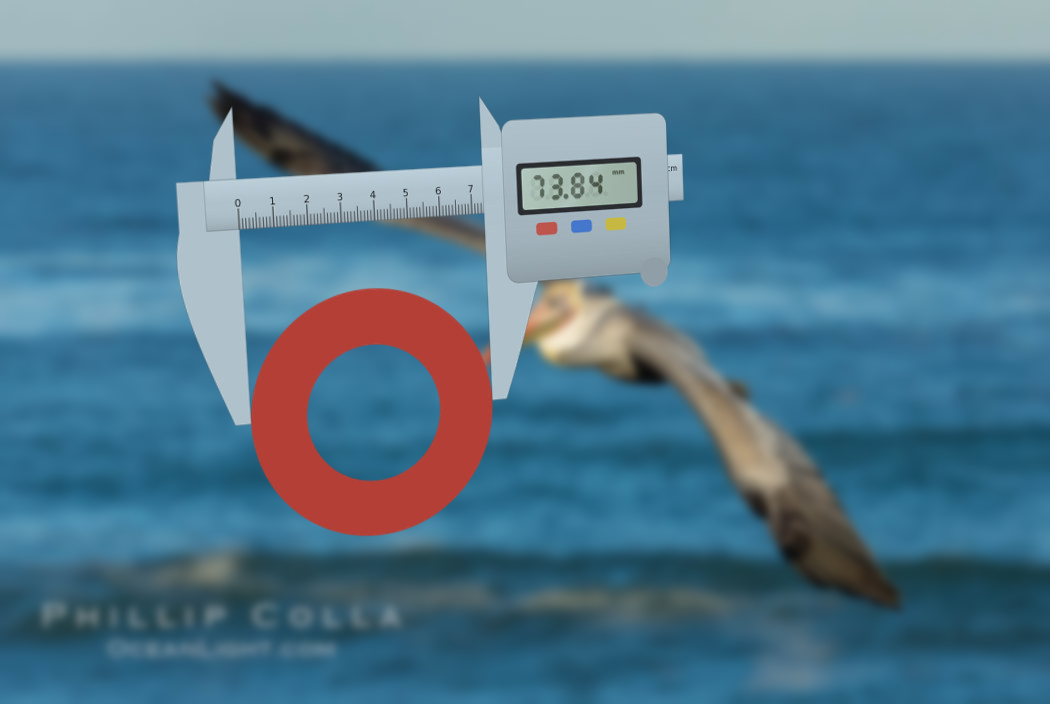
73.84 mm
